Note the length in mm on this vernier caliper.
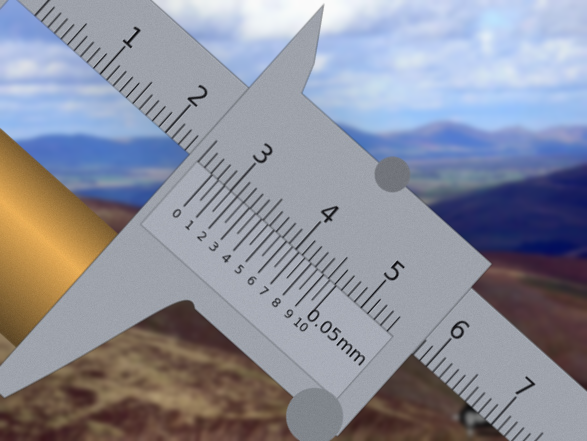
27.2 mm
